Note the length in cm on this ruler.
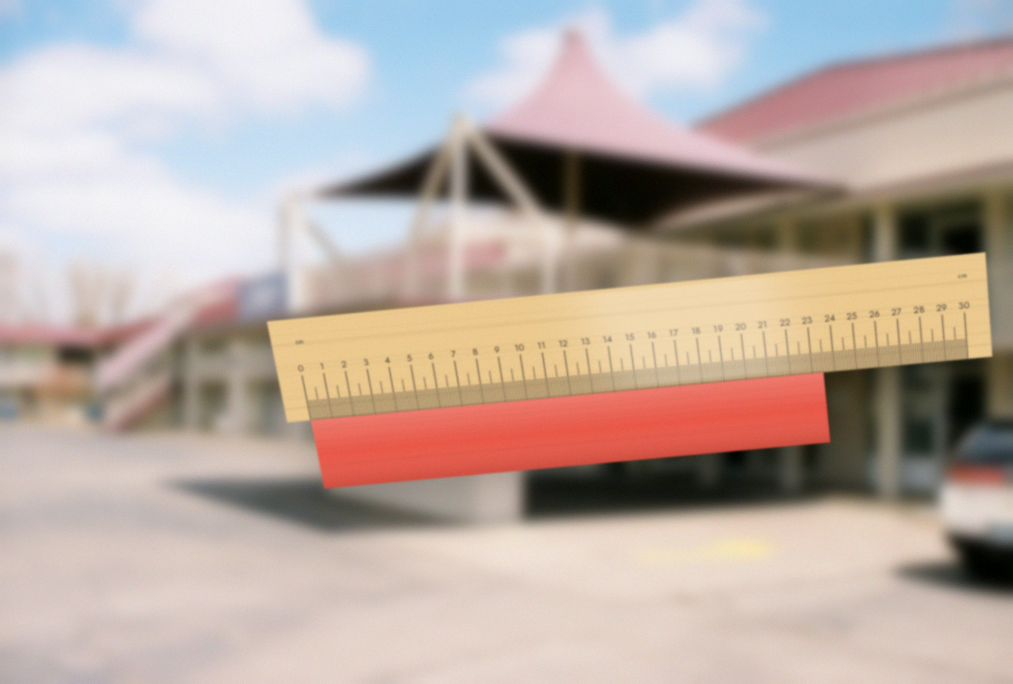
23.5 cm
